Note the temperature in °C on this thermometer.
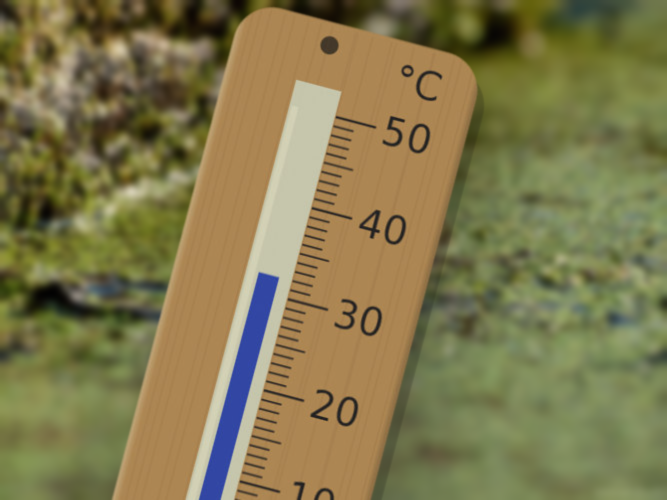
32 °C
